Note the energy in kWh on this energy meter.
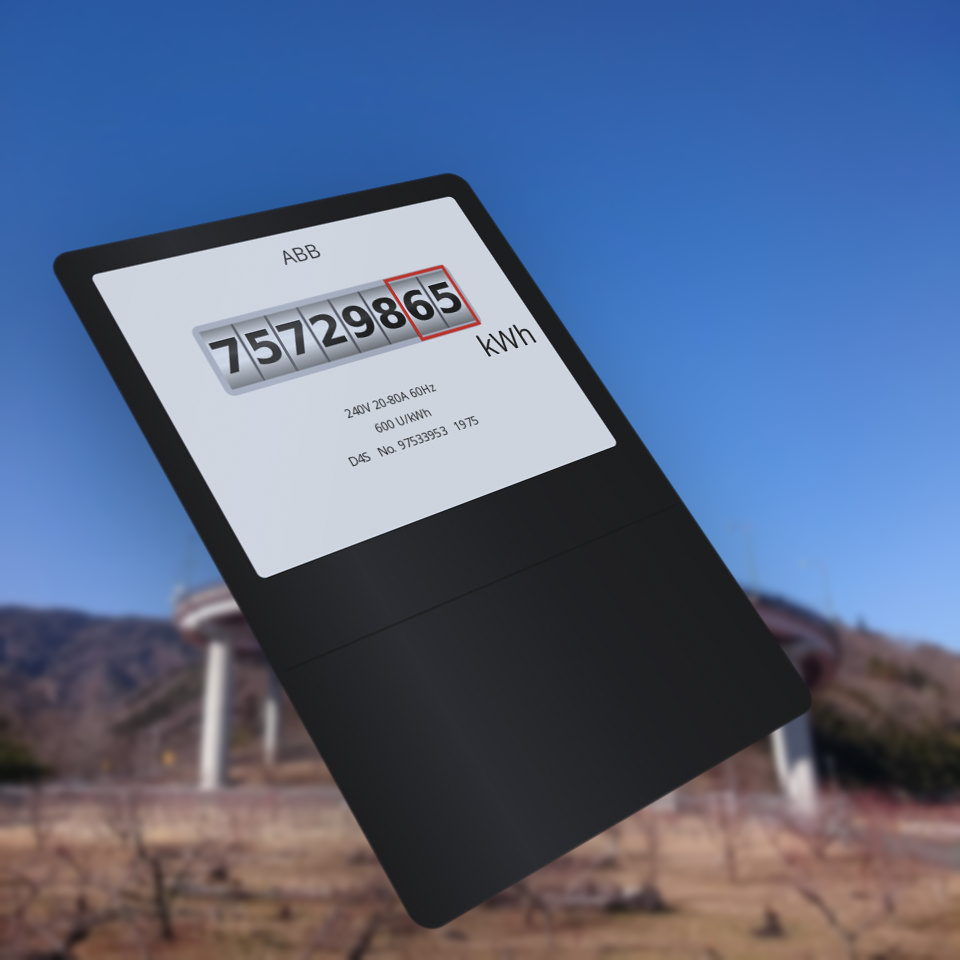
757298.65 kWh
